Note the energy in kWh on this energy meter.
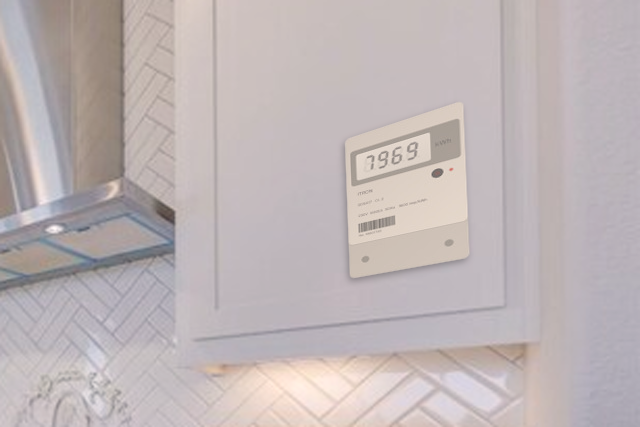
7969 kWh
